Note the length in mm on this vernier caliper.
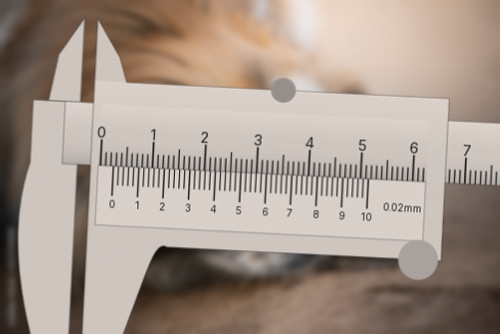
2.5 mm
